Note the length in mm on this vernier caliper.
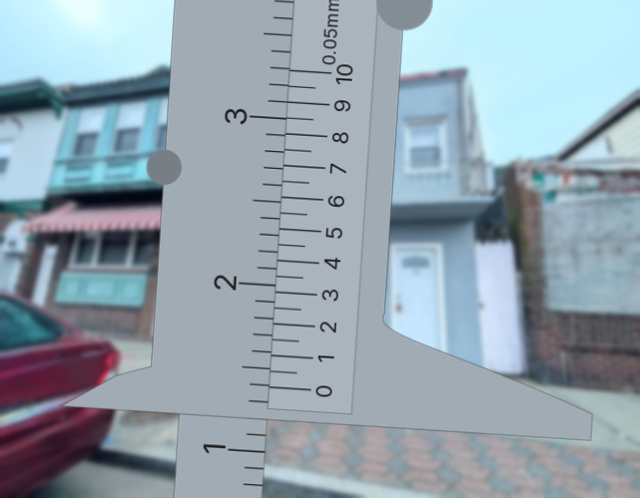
13.9 mm
